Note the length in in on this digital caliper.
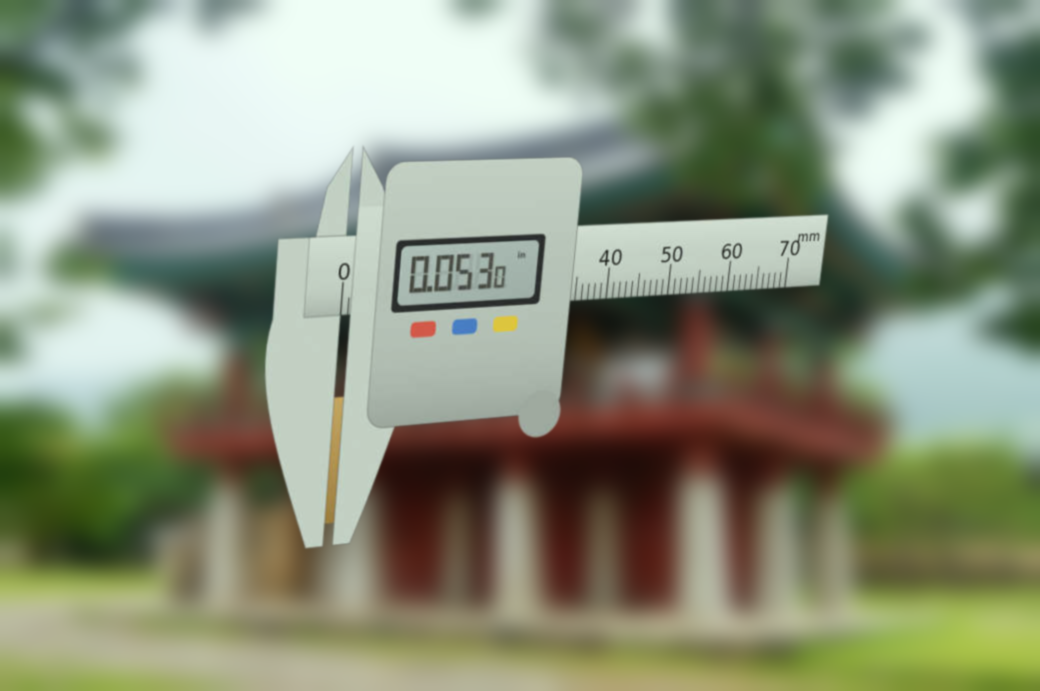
0.0530 in
